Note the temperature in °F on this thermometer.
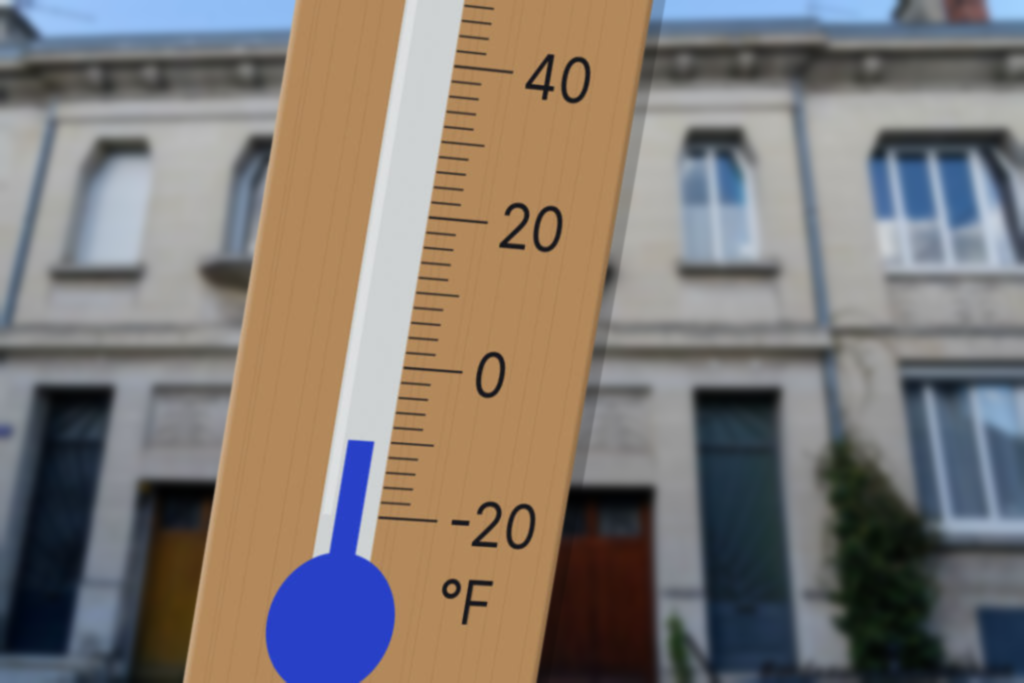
-10 °F
